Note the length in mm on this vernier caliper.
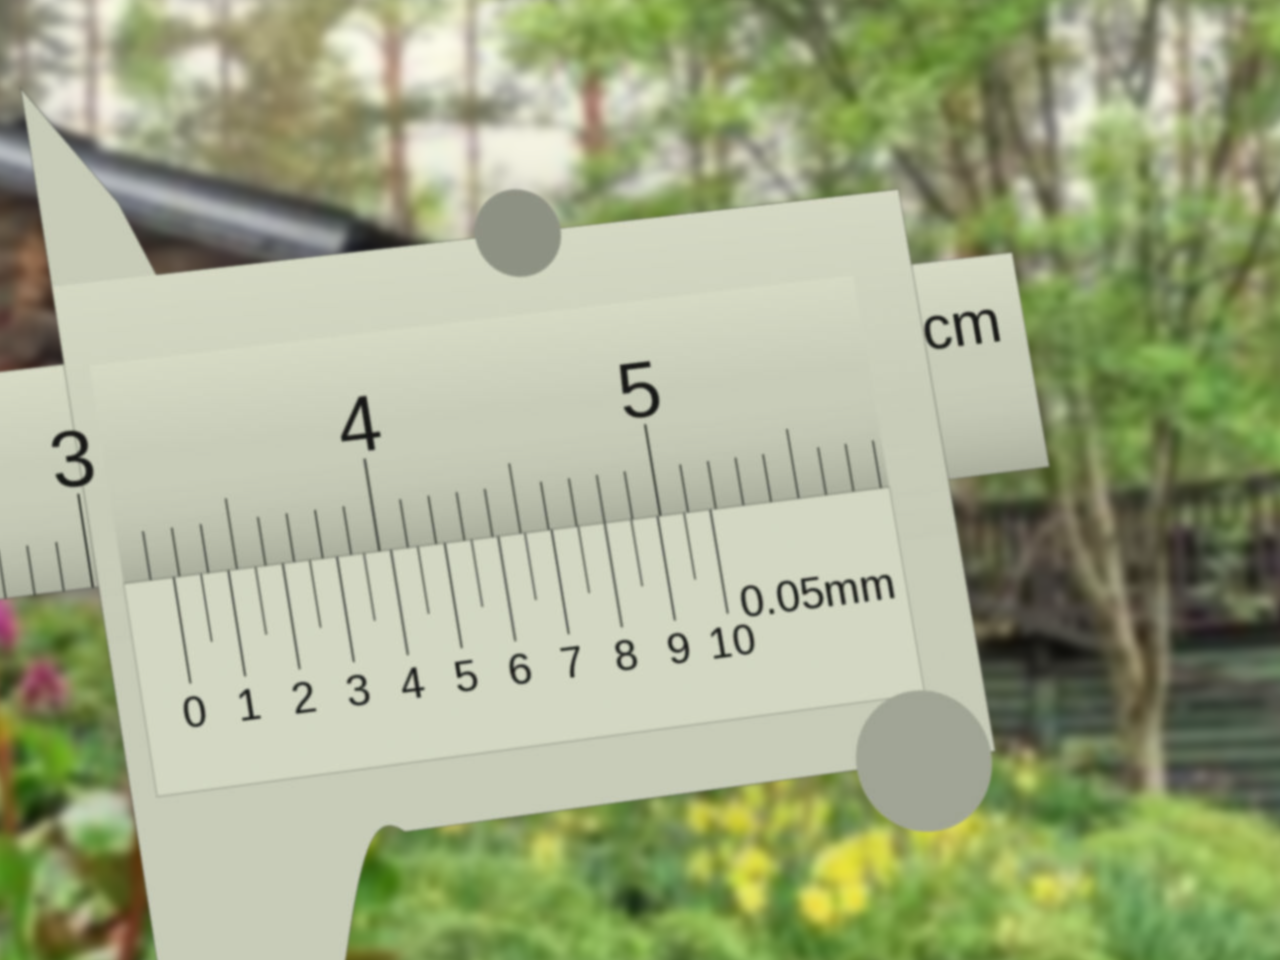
32.8 mm
